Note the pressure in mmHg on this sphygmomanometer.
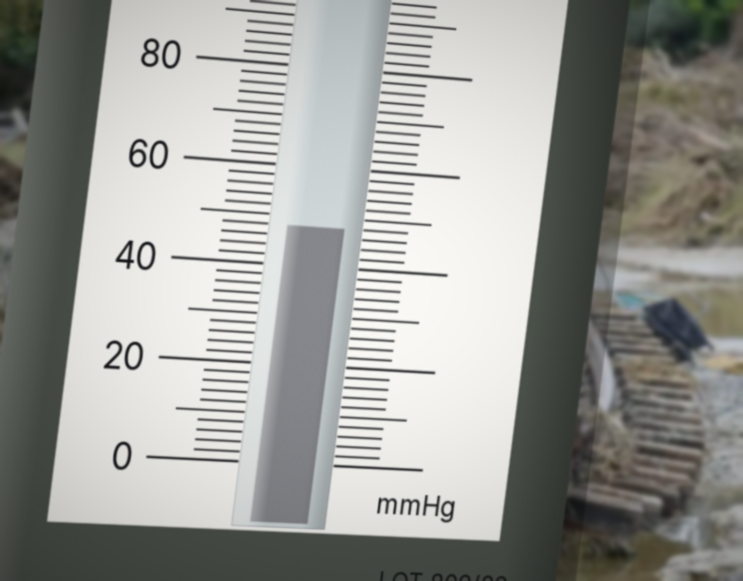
48 mmHg
